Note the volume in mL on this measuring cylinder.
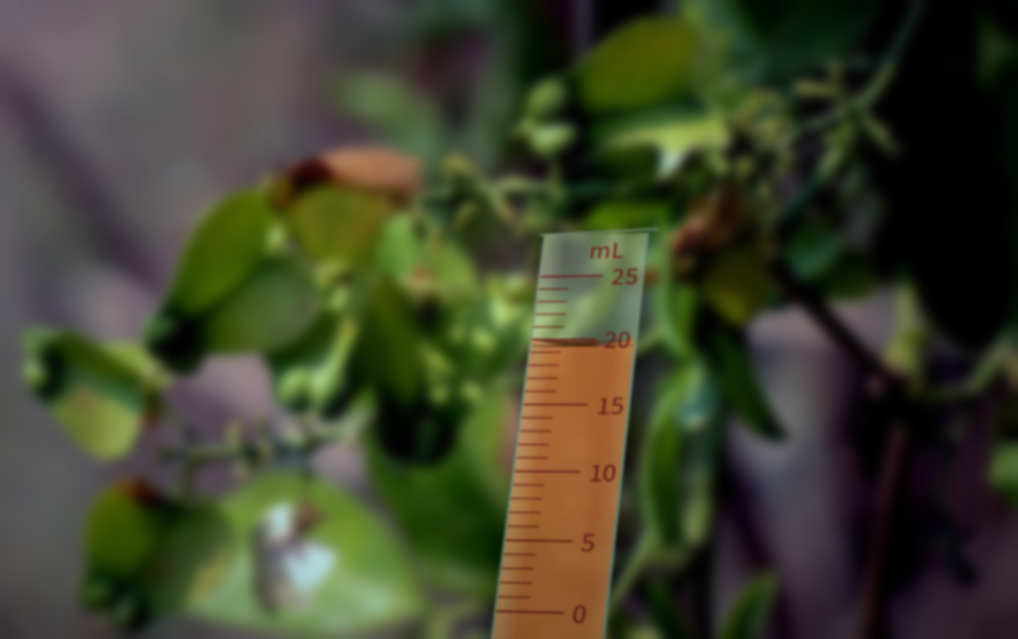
19.5 mL
